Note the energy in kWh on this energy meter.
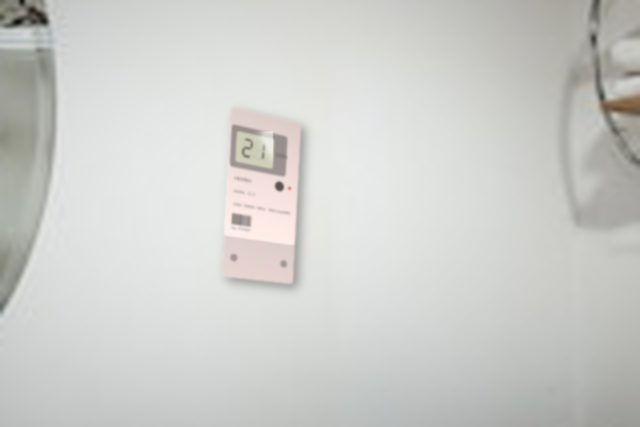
21 kWh
